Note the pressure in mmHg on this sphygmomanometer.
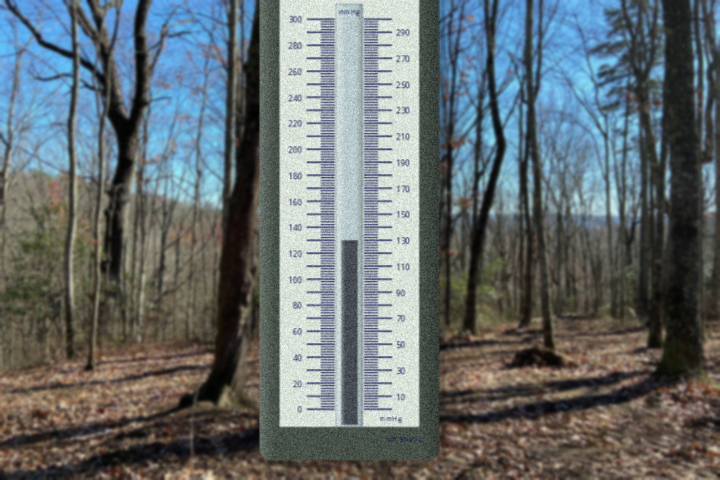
130 mmHg
